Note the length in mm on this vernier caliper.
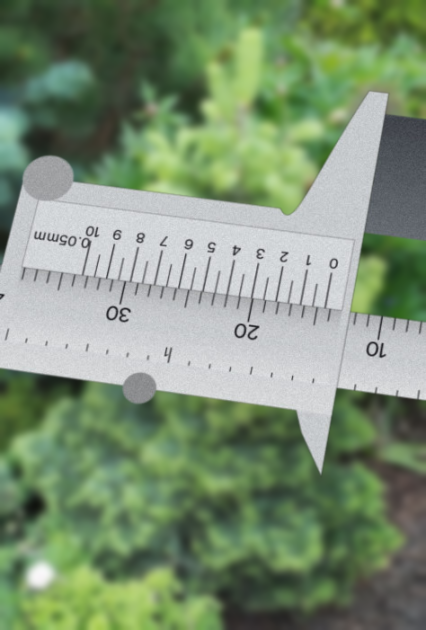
14.4 mm
